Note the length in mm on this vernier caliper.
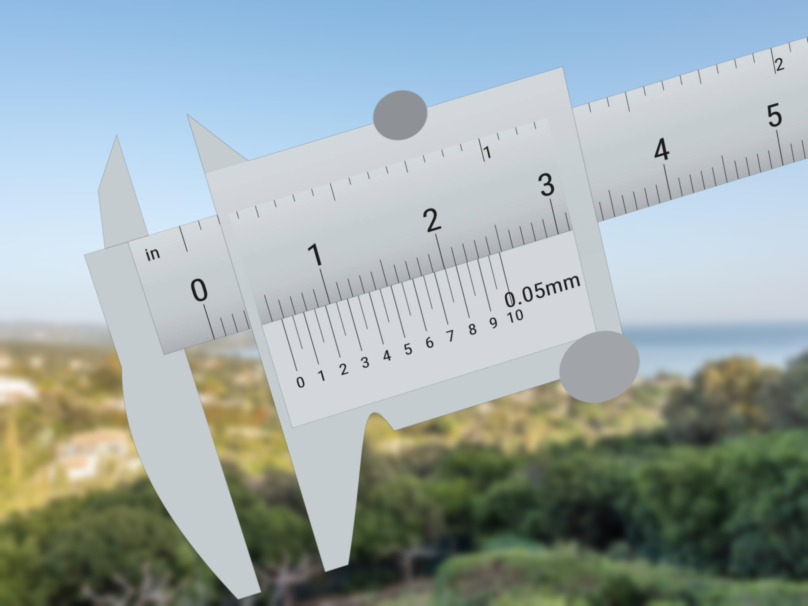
5.8 mm
